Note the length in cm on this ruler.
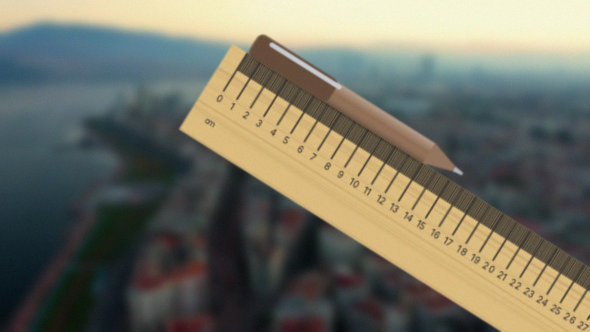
15.5 cm
